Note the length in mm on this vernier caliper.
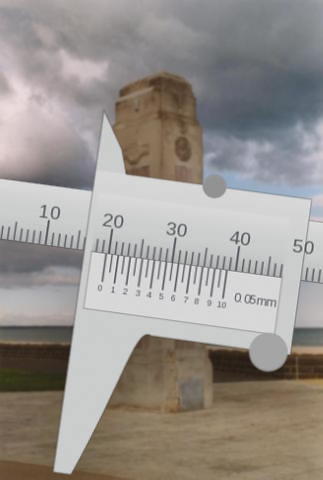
19.6 mm
